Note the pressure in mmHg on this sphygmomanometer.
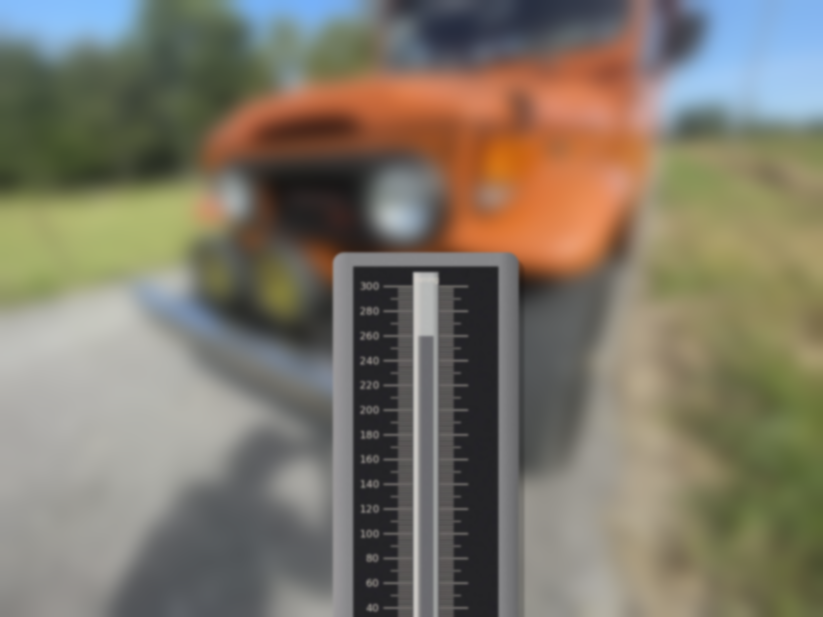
260 mmHg
